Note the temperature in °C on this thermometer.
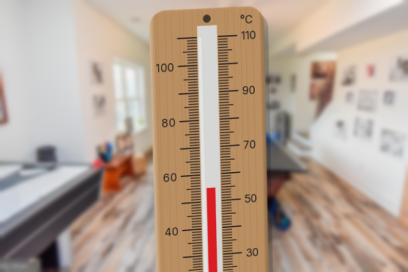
55 °C
